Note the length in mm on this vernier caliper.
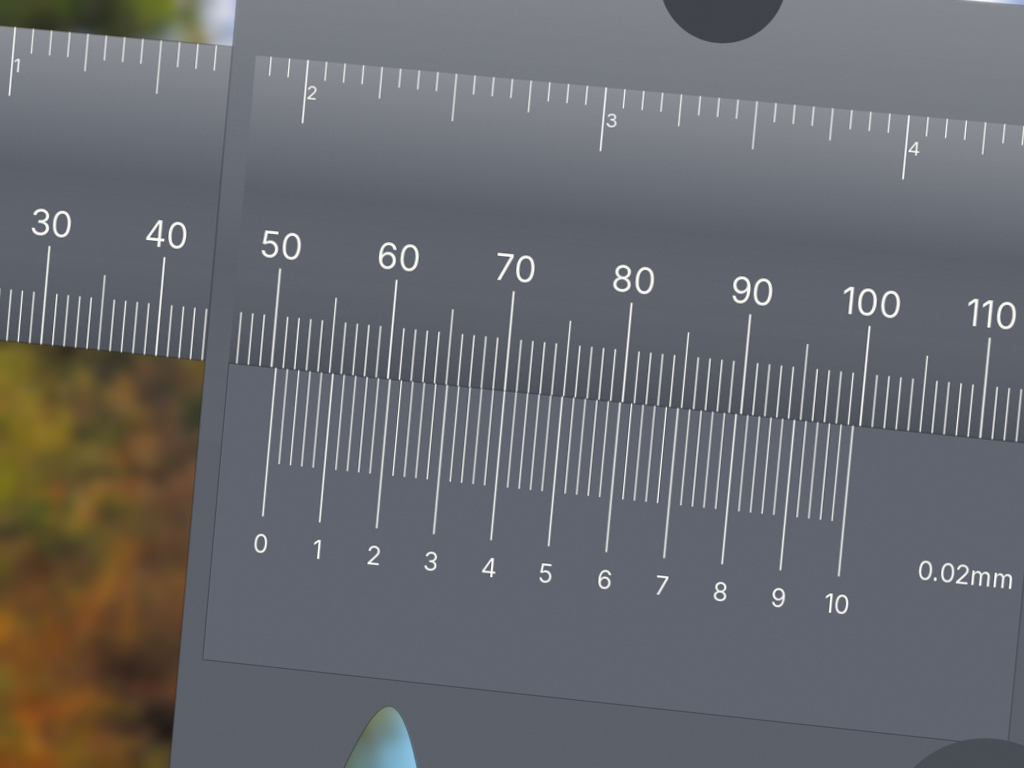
50.4 mm
